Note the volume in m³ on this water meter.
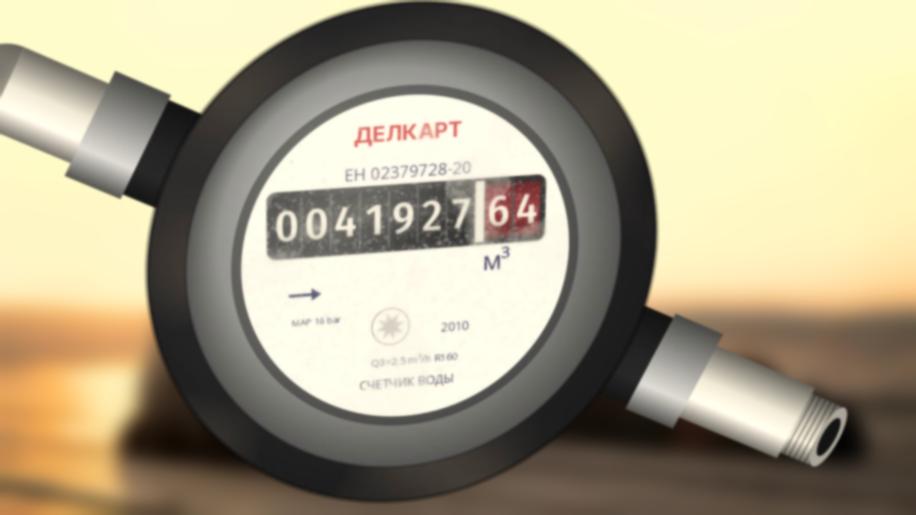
41927.64 m³
